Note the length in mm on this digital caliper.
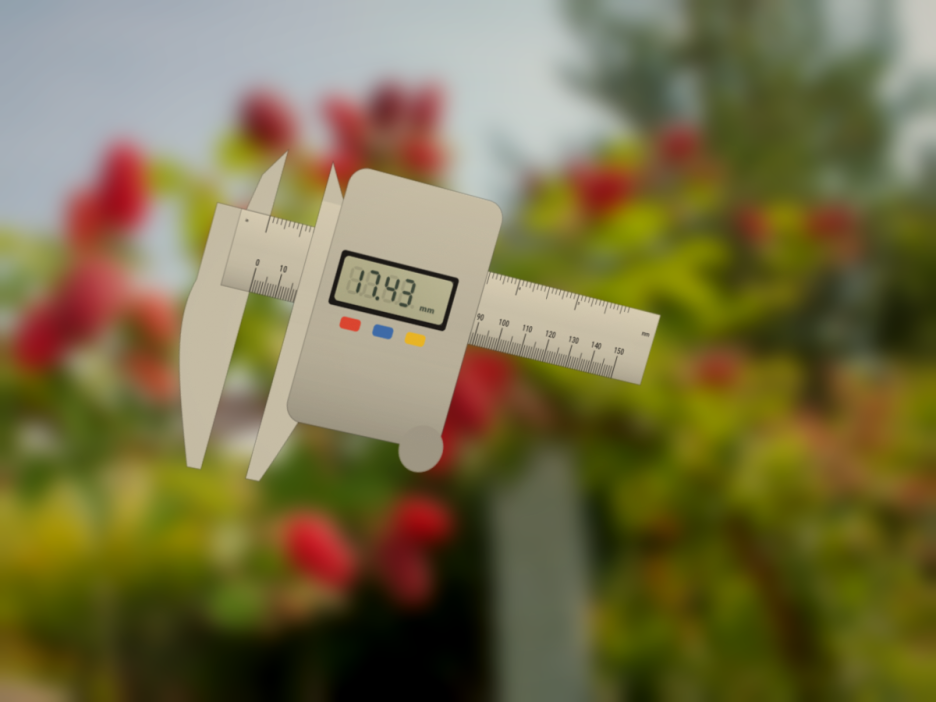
17.43 mm
